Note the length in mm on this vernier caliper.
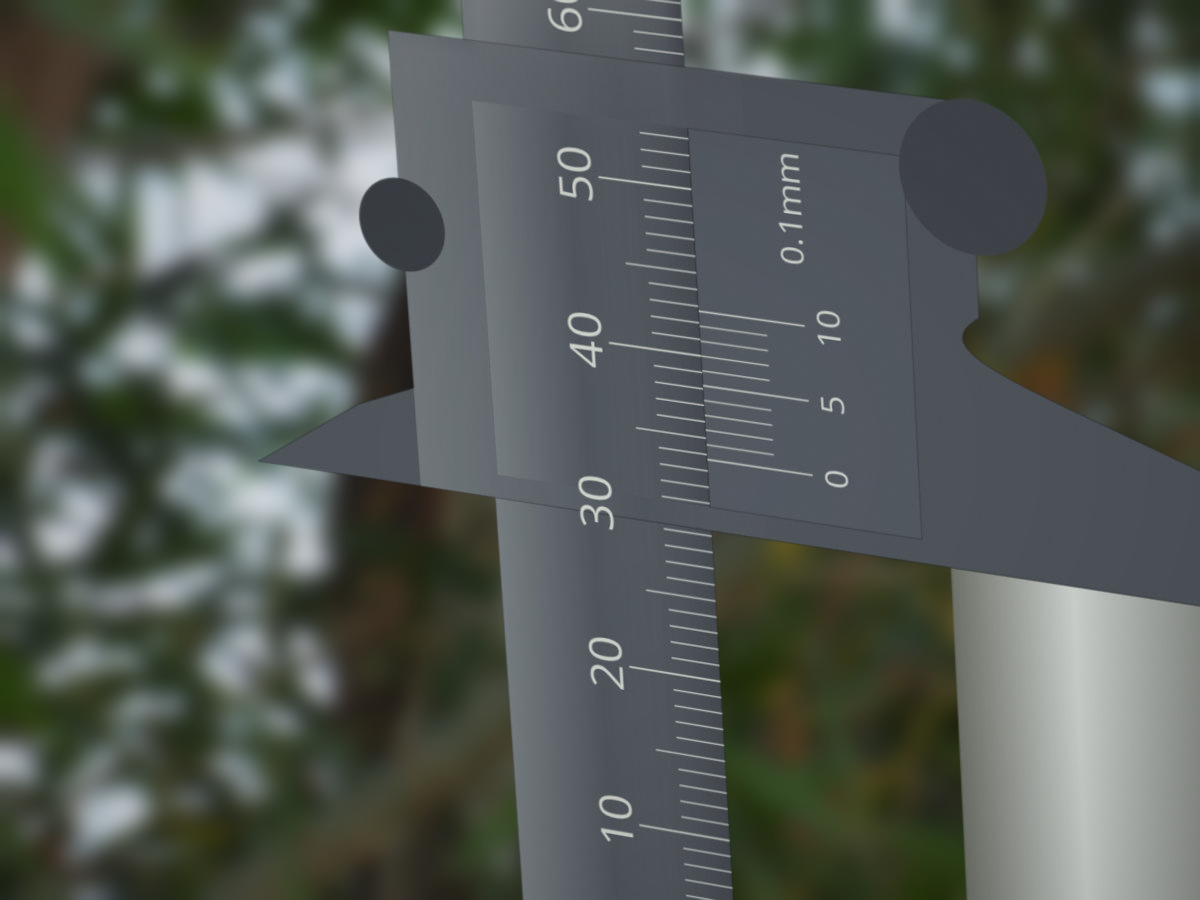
33.7 mm
